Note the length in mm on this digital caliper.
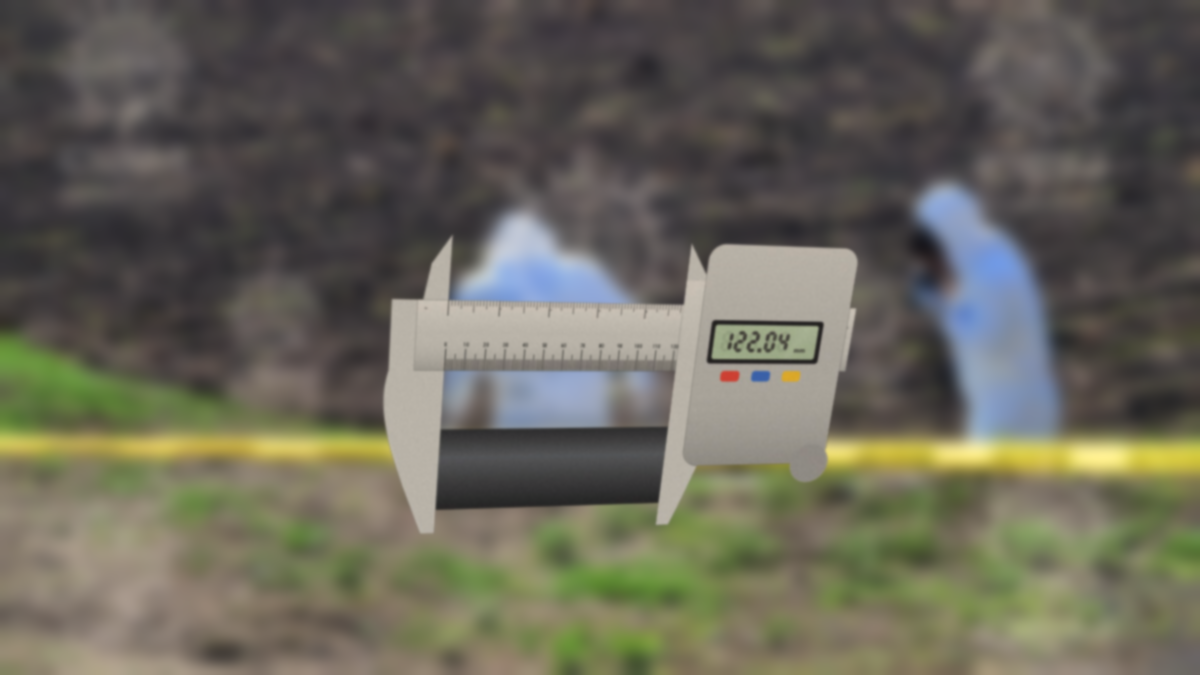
122.04 mm
